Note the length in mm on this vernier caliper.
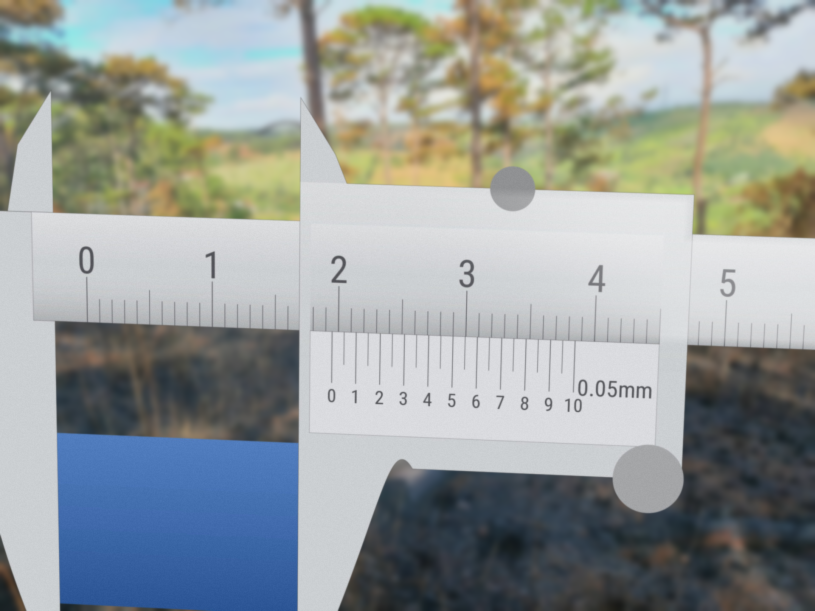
19.5 mm
